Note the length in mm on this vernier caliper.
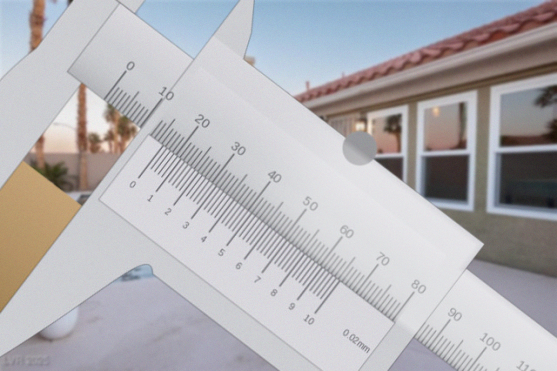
16.5 mm
